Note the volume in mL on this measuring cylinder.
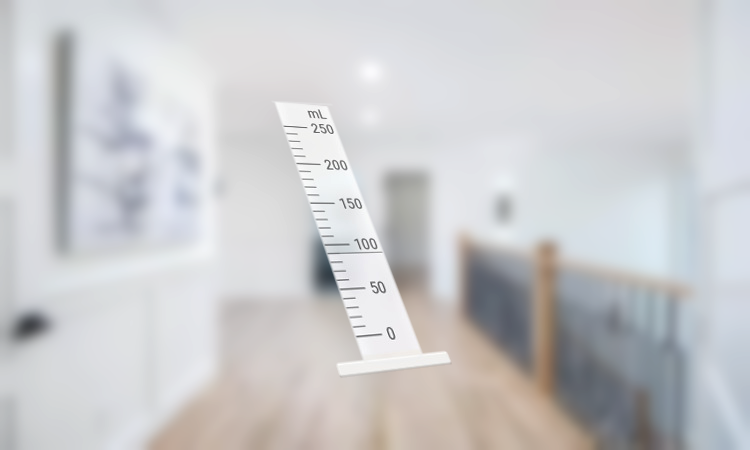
90 mL
